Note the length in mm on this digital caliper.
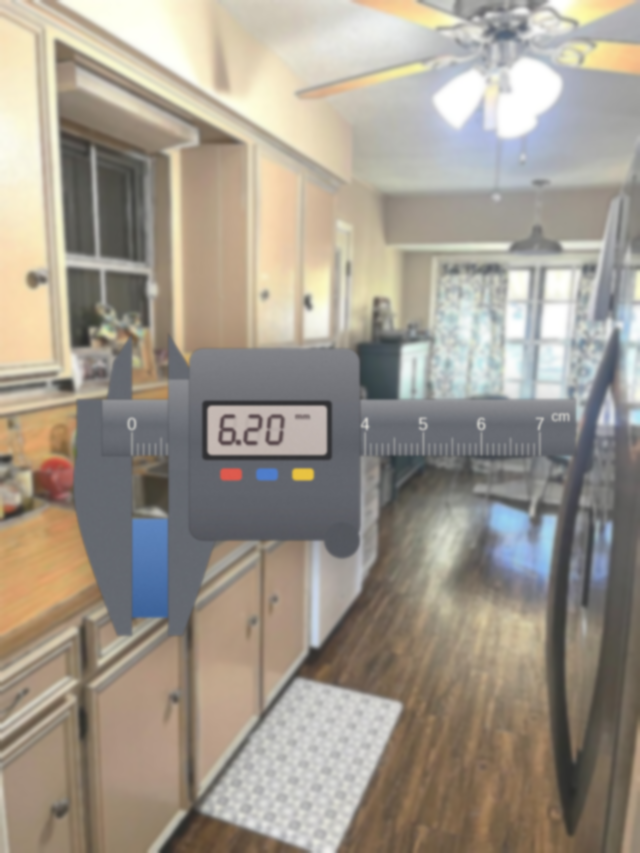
6.20 mm
